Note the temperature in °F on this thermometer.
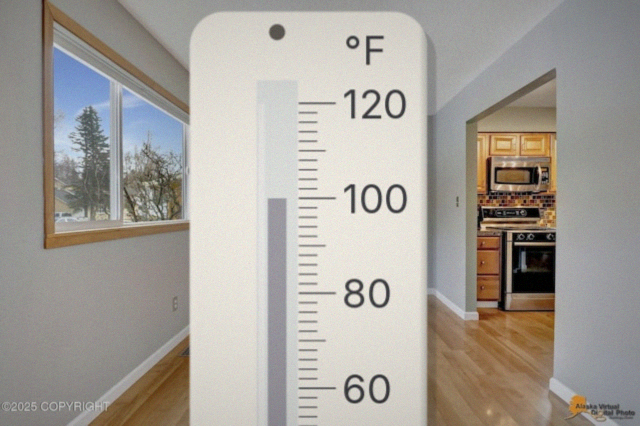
100 °F
